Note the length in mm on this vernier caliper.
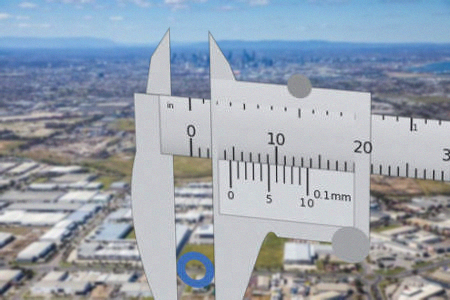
4.6 mm
